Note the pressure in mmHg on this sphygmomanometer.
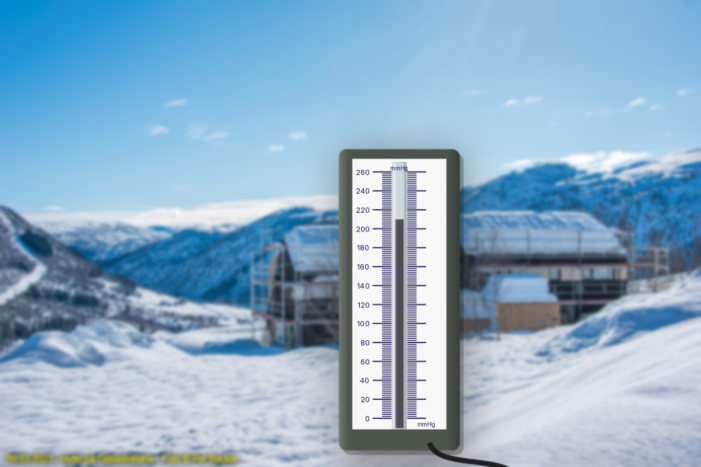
210 mmHg
